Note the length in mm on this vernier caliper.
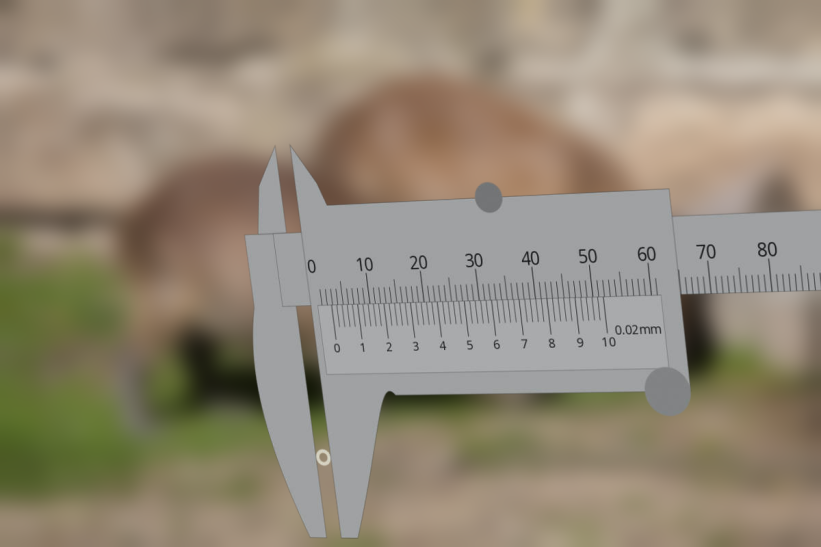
2.8 mm
